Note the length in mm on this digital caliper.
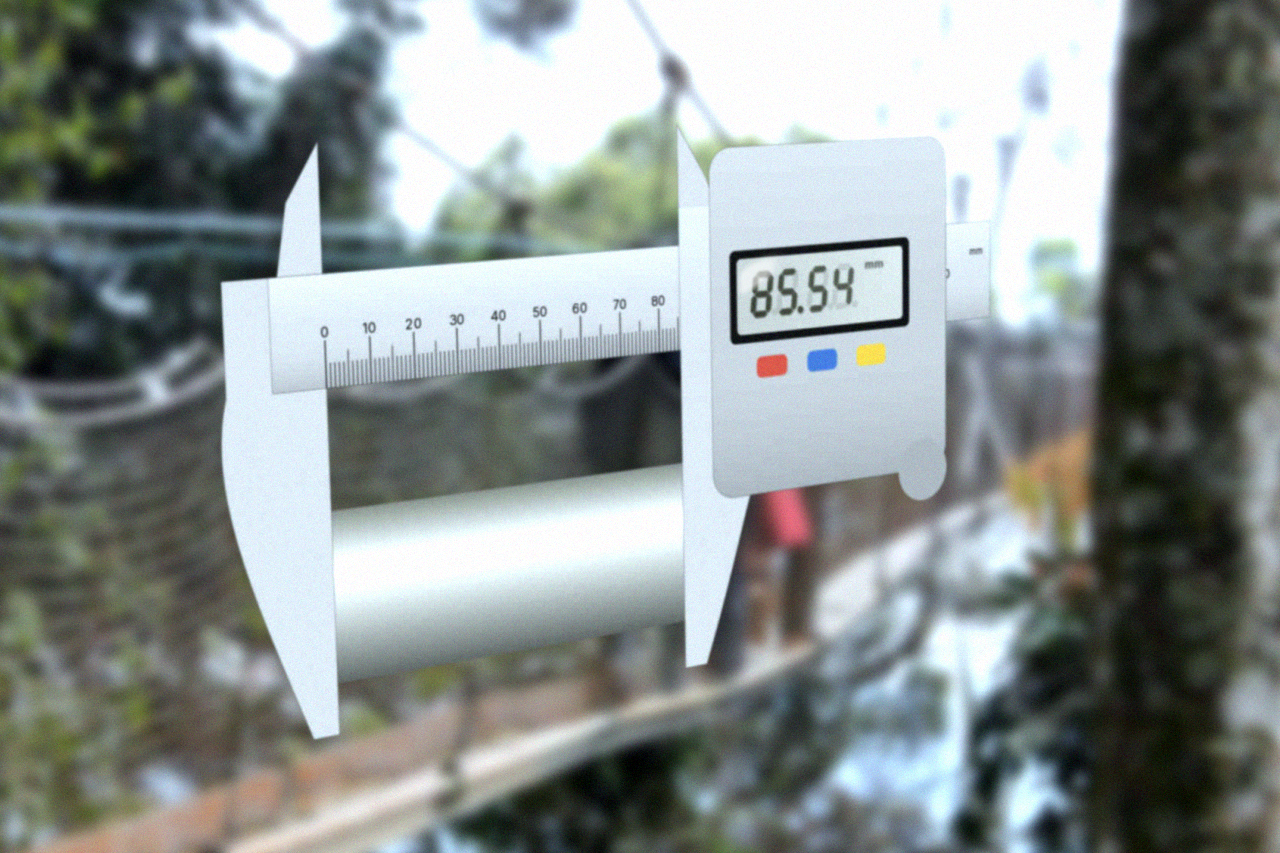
85.54 mm
